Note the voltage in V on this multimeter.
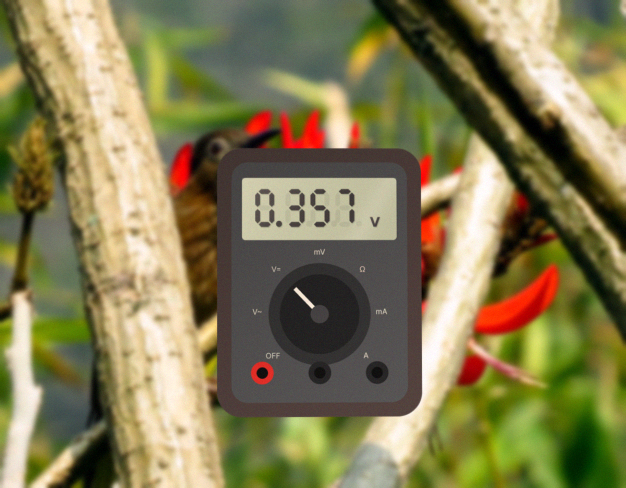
0.357 V
